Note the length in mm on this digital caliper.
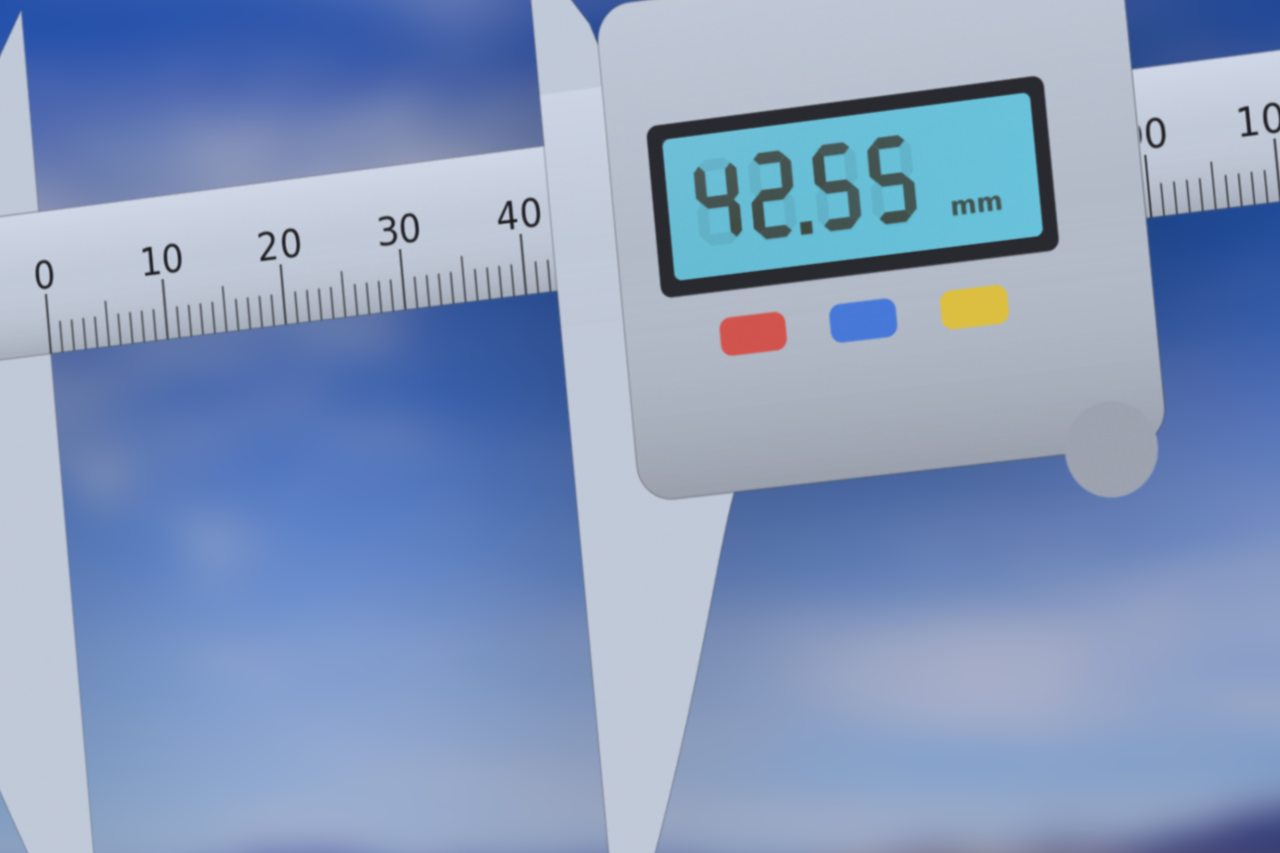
42.55 mm
